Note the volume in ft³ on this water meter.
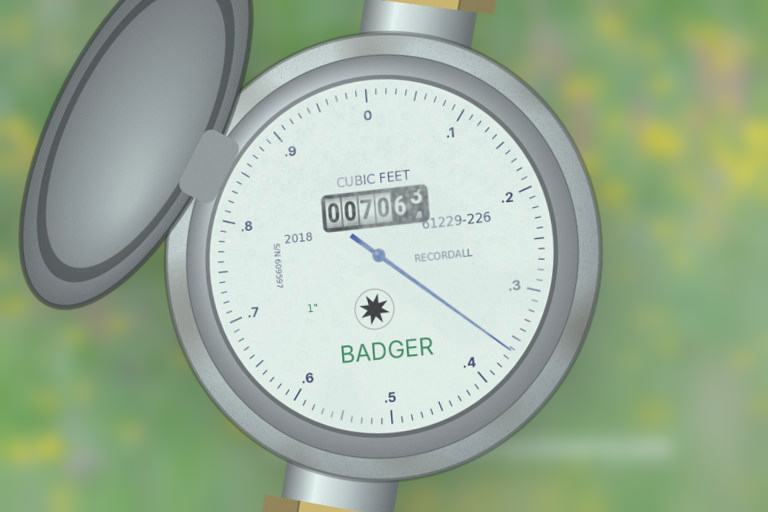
7063.36 ft³
